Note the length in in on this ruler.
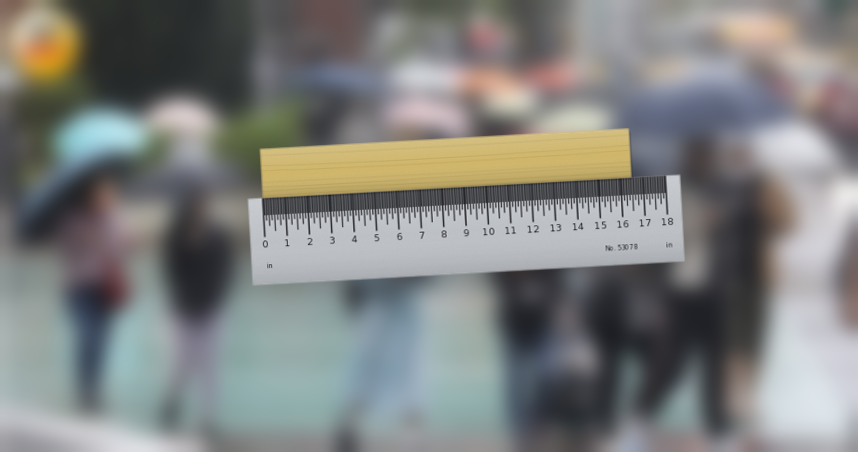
16.5 in
